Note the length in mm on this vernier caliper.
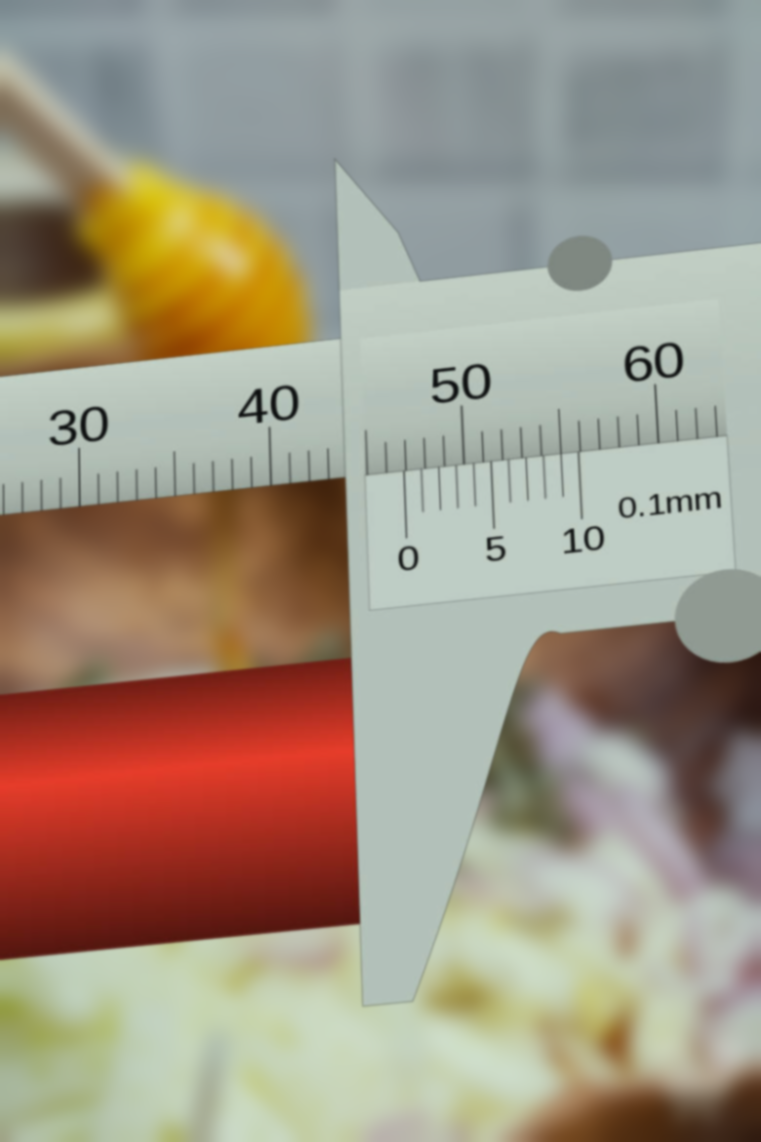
46.9 mm
